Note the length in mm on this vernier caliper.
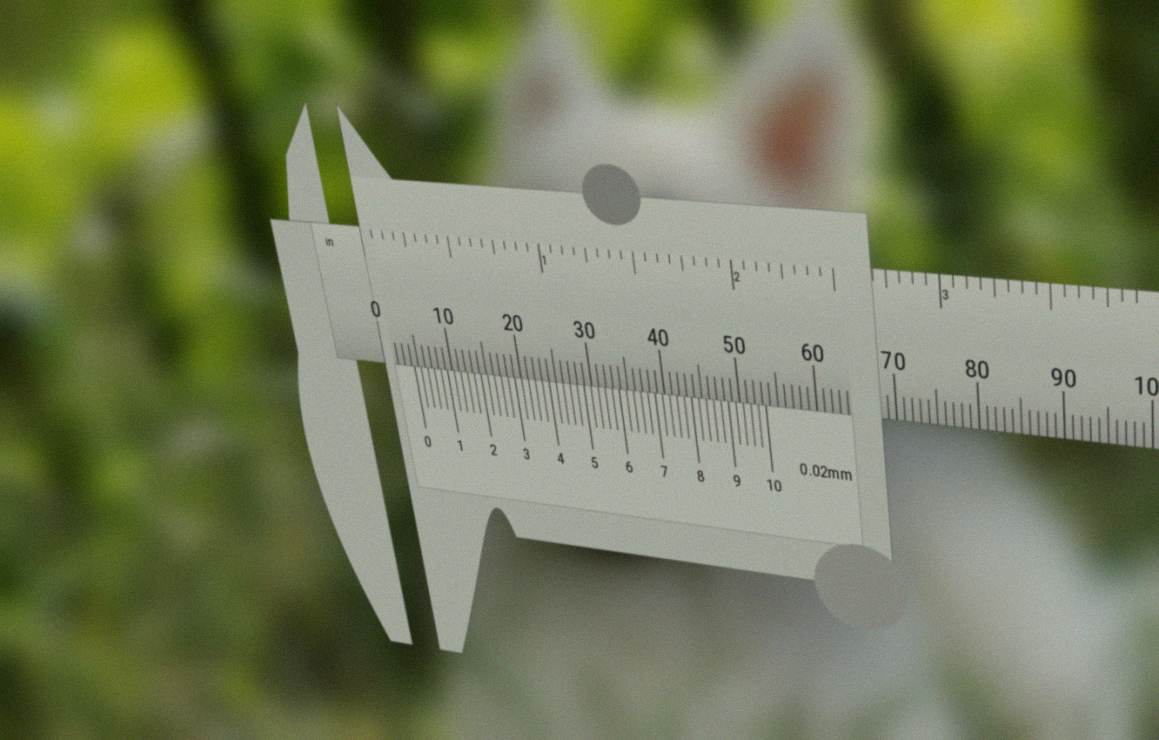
4.4 mm
